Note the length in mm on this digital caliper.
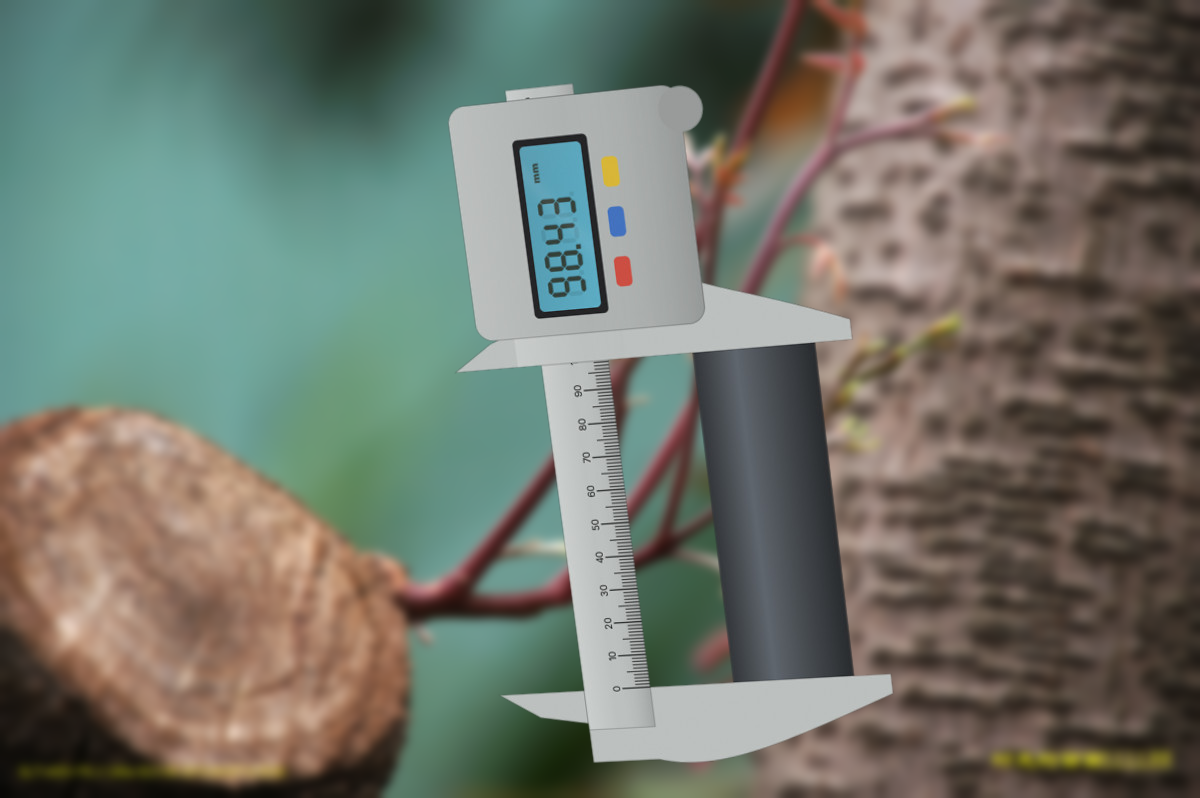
98.43 mm
